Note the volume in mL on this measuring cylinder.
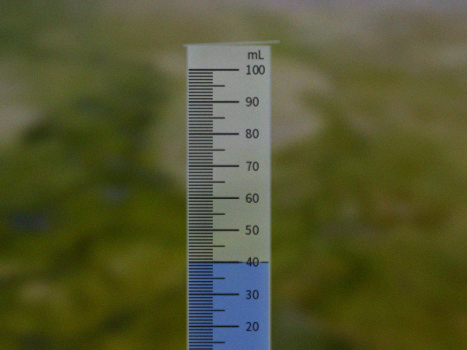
40 mL
